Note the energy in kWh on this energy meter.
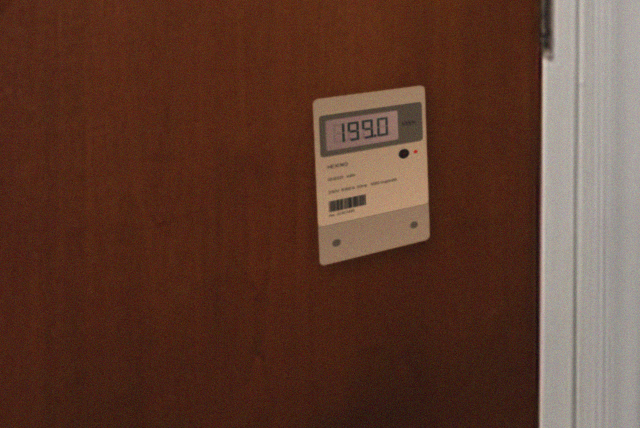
199.0 kWh
